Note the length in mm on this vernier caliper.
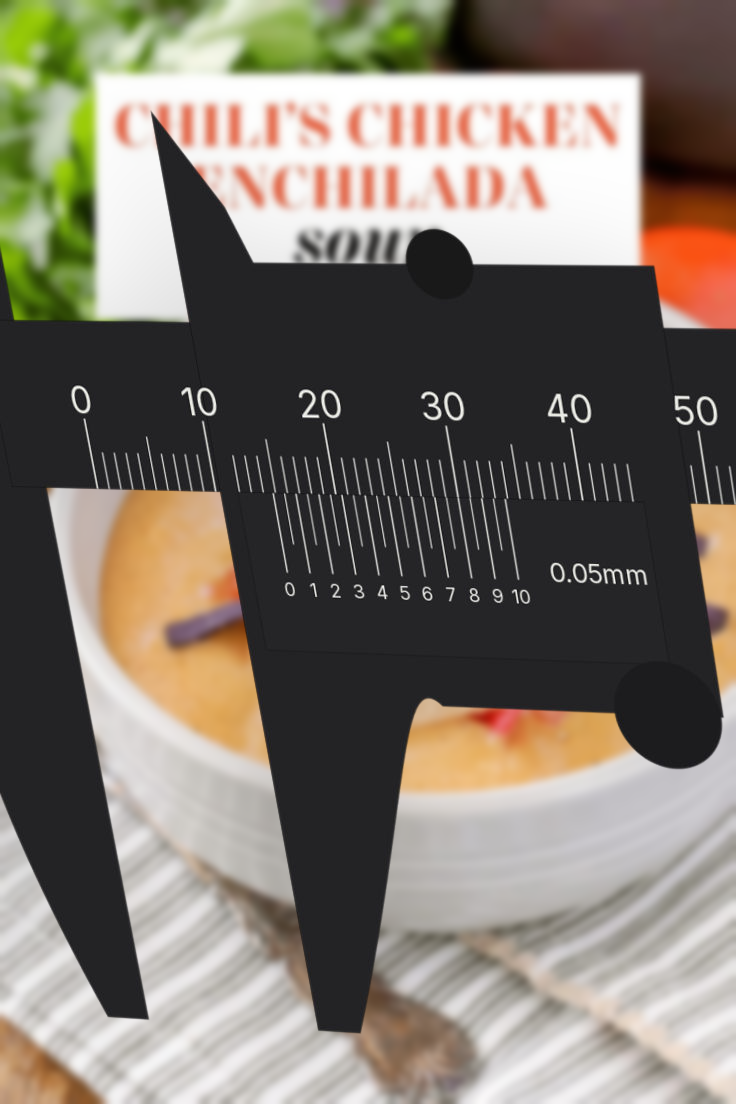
14.8 mm
